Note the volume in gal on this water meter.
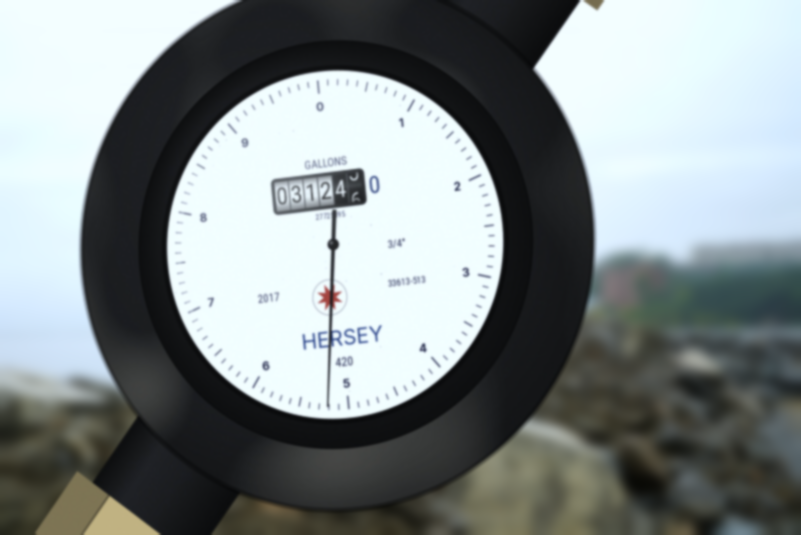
312455.2 gal
